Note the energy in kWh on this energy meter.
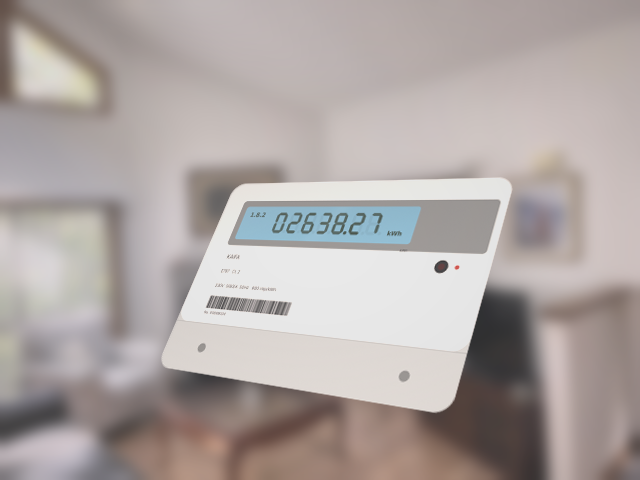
2638.27 kWh
